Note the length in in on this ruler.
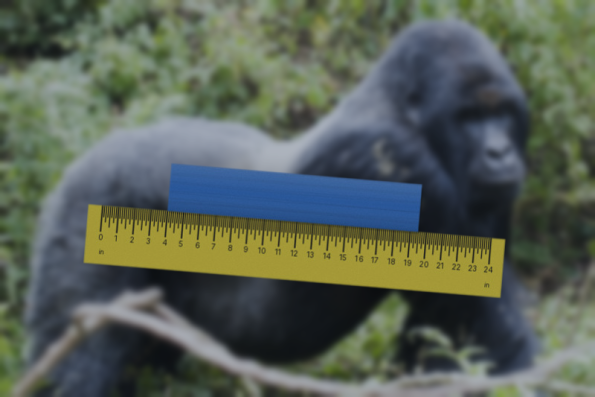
15.5 in
